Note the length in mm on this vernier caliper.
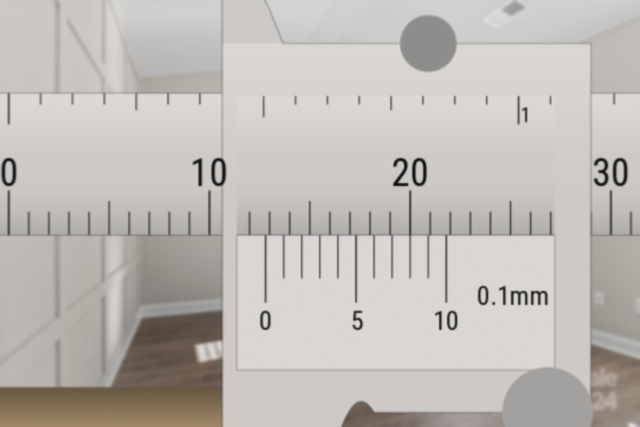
12.8 mm
